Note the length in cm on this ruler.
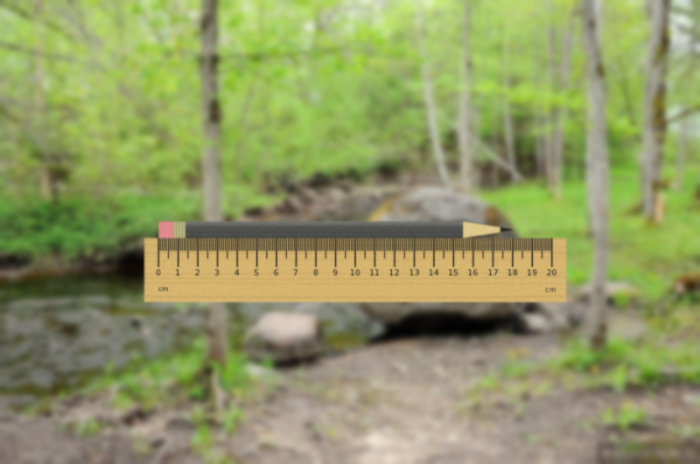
18 cm
